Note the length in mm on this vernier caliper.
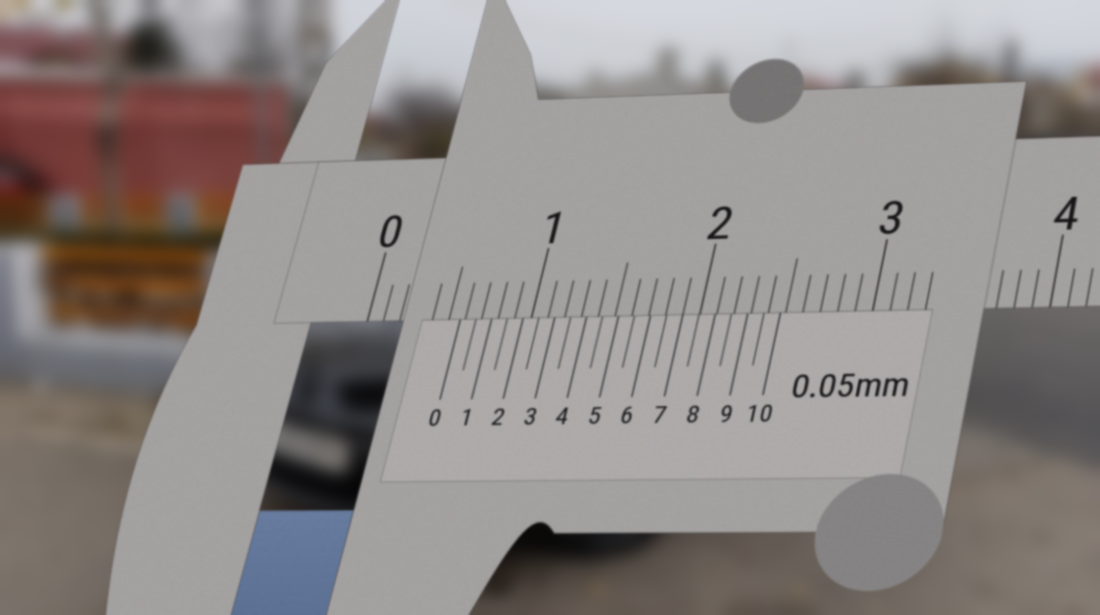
5.7 mm
